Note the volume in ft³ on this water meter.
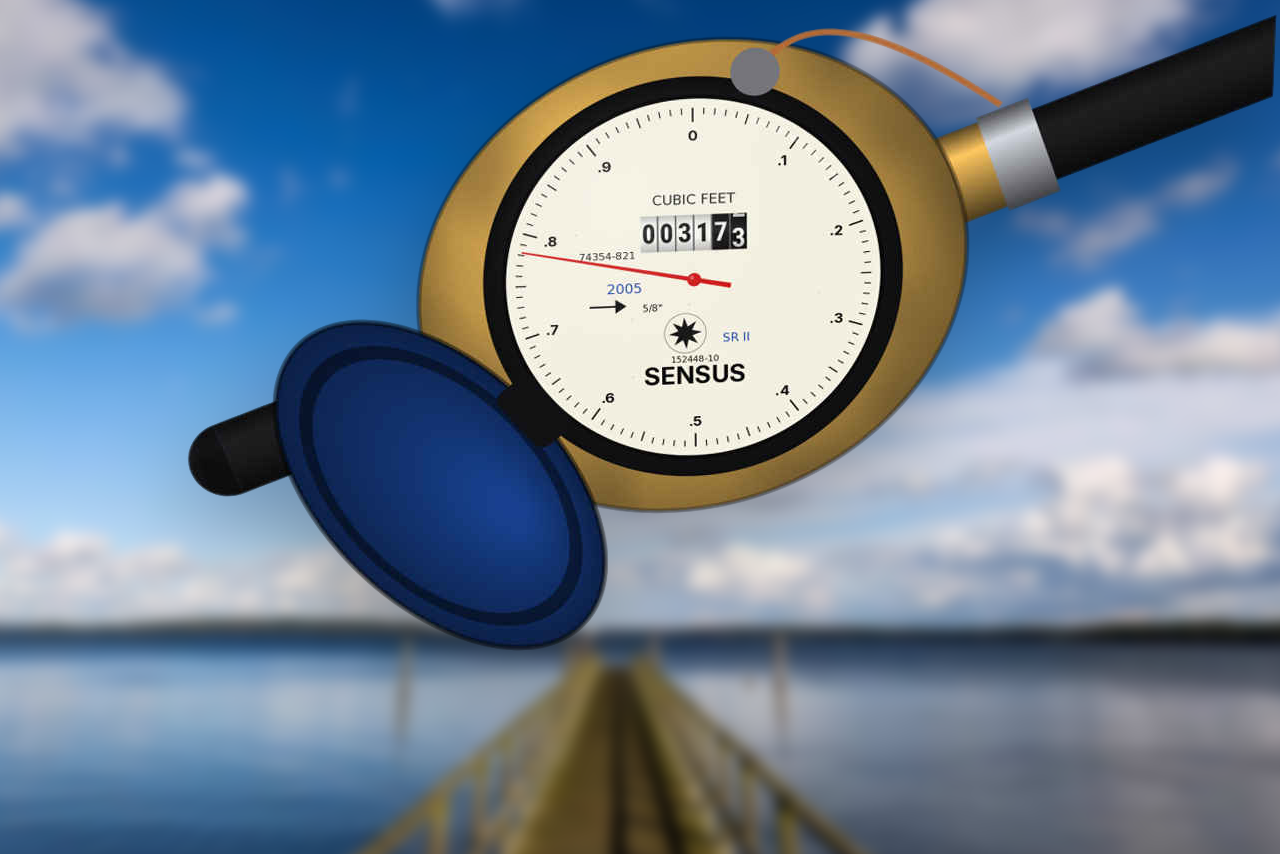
3172.78 ft³
